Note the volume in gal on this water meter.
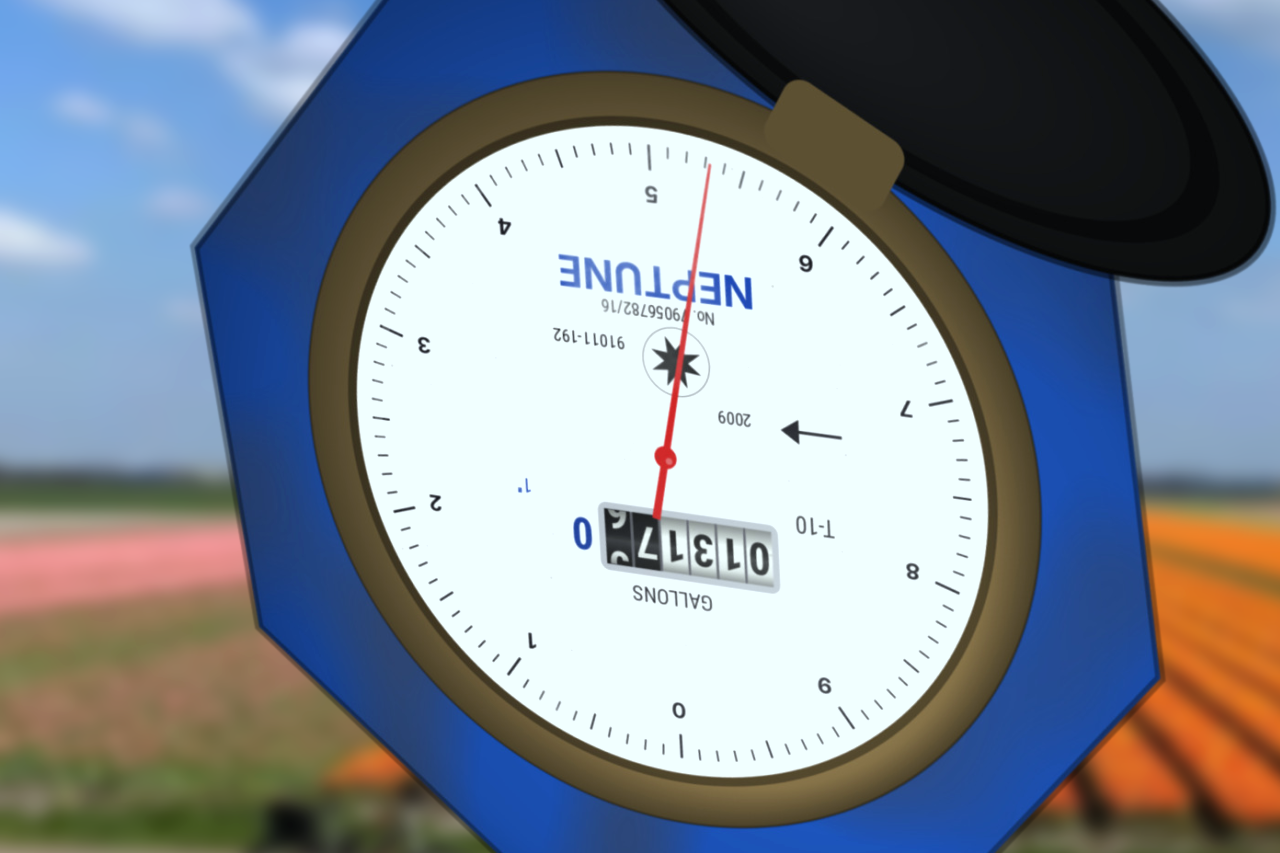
131755.3 gal
